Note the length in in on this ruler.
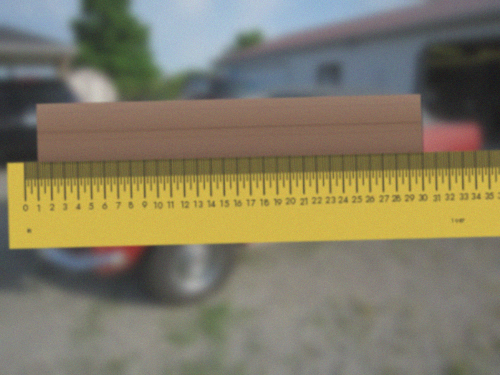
29 in
